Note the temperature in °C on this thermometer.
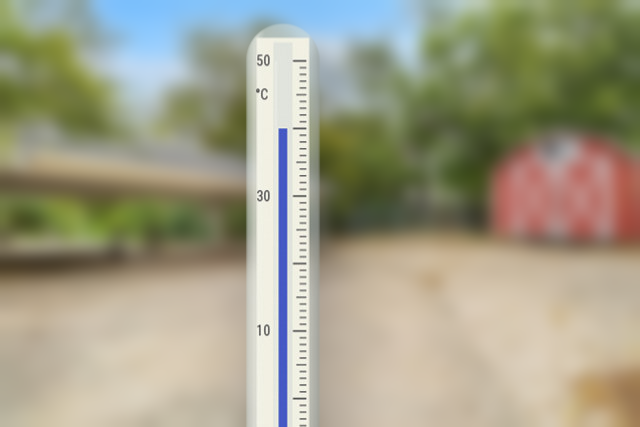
40 °C
